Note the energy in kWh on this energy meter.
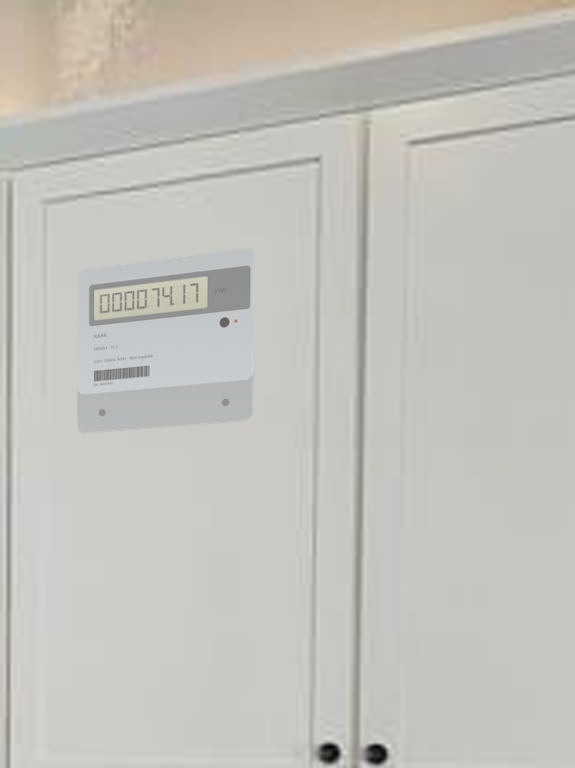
74.17 kWh
